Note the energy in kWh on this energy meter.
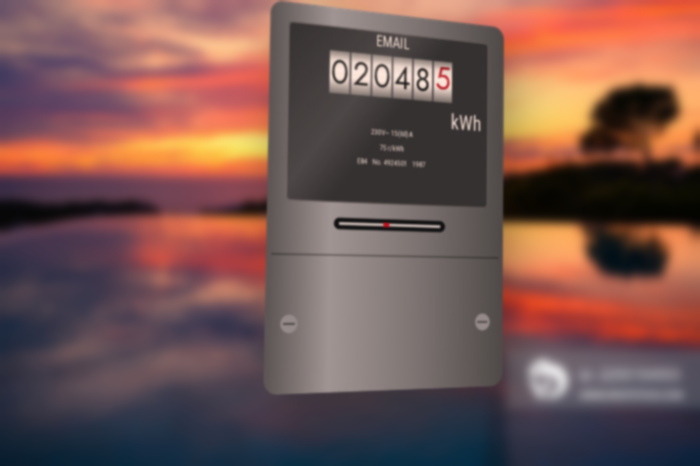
2048.5 kWh
